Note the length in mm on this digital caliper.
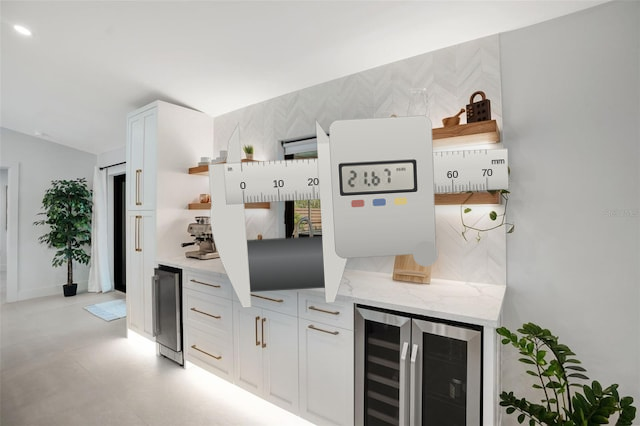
21.67 mm
